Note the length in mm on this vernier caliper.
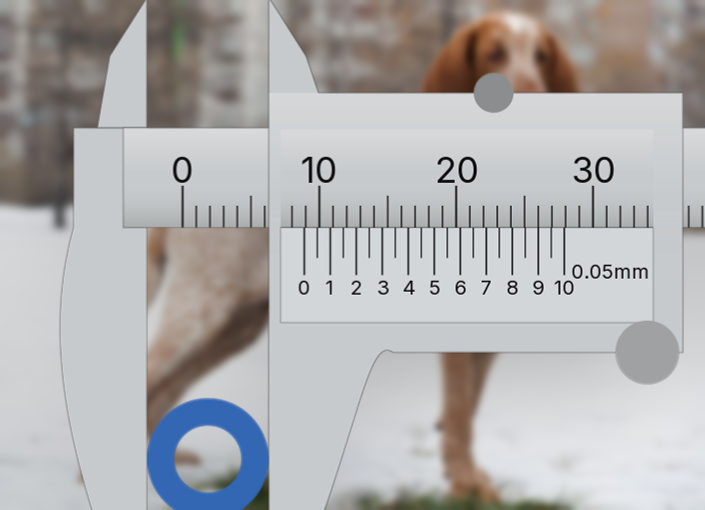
8.9 mm
